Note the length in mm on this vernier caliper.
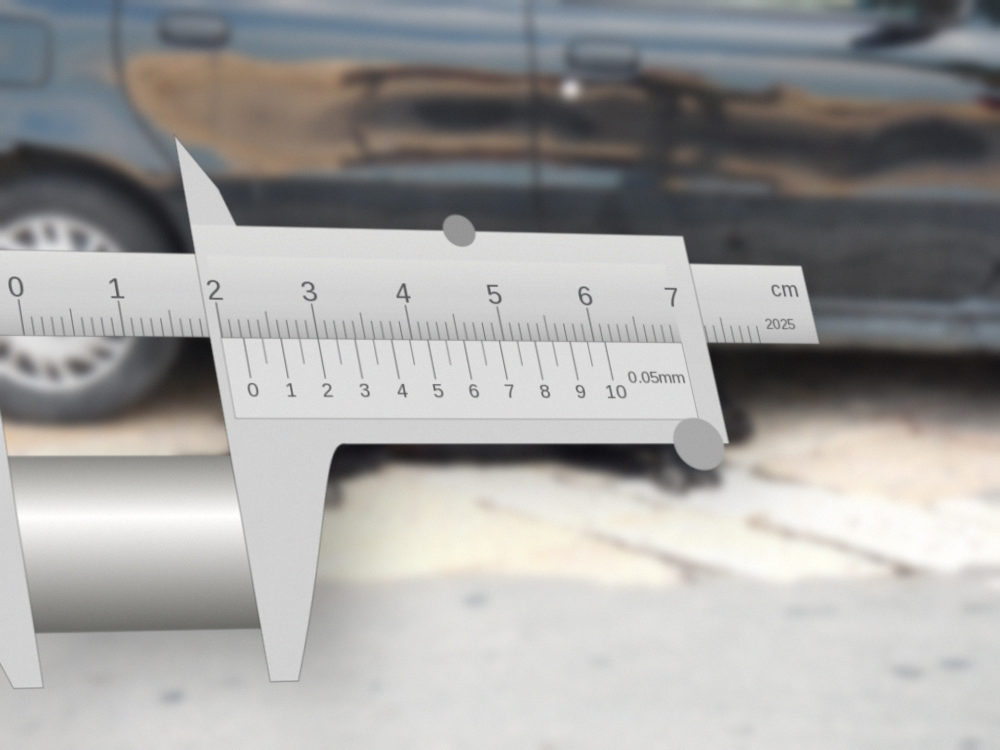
22.2 mm
